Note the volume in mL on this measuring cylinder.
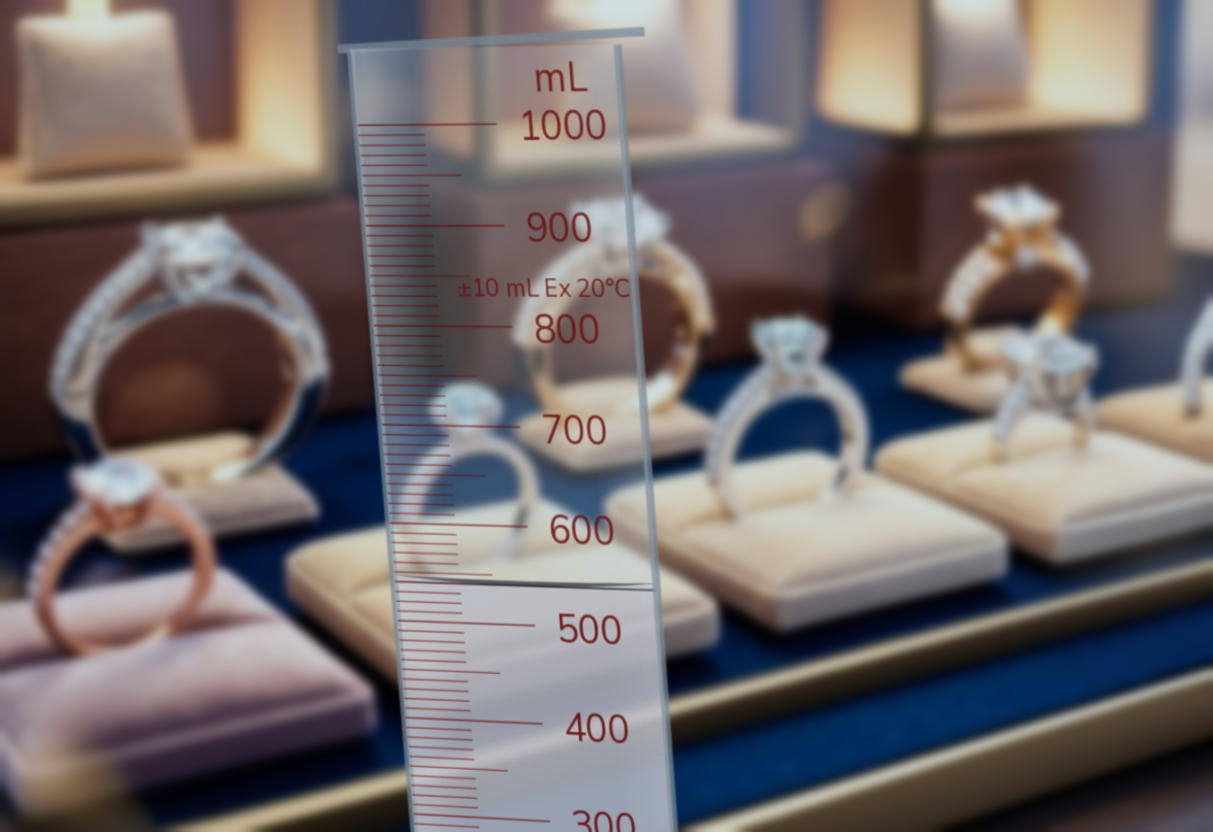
540 mL
